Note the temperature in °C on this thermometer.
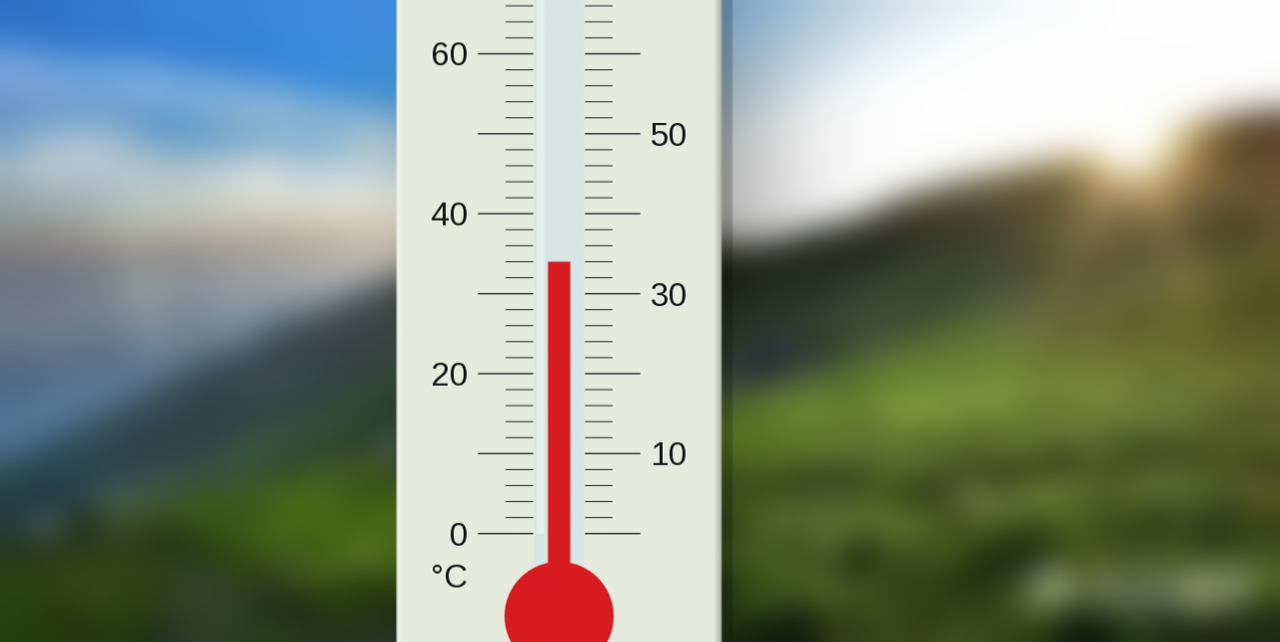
34 °C
